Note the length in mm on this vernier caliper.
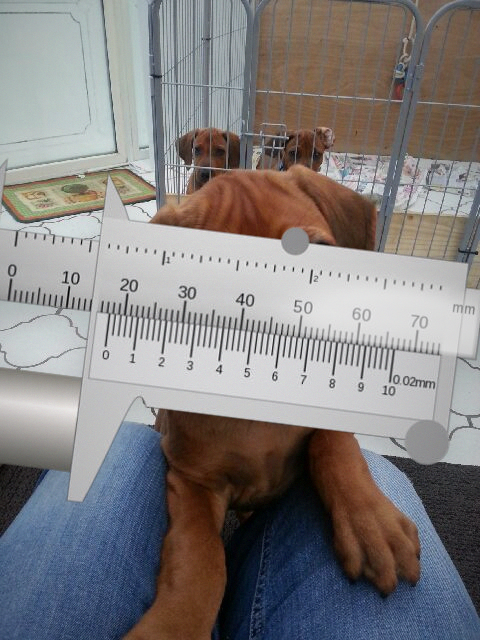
17.4 mm
